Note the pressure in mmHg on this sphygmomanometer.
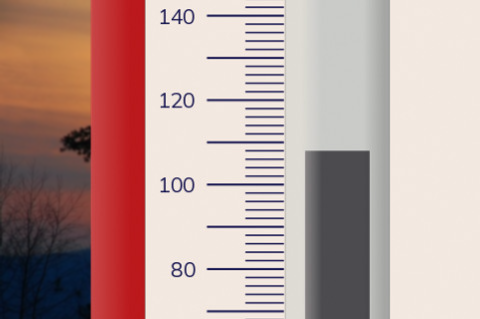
108 mmHg
